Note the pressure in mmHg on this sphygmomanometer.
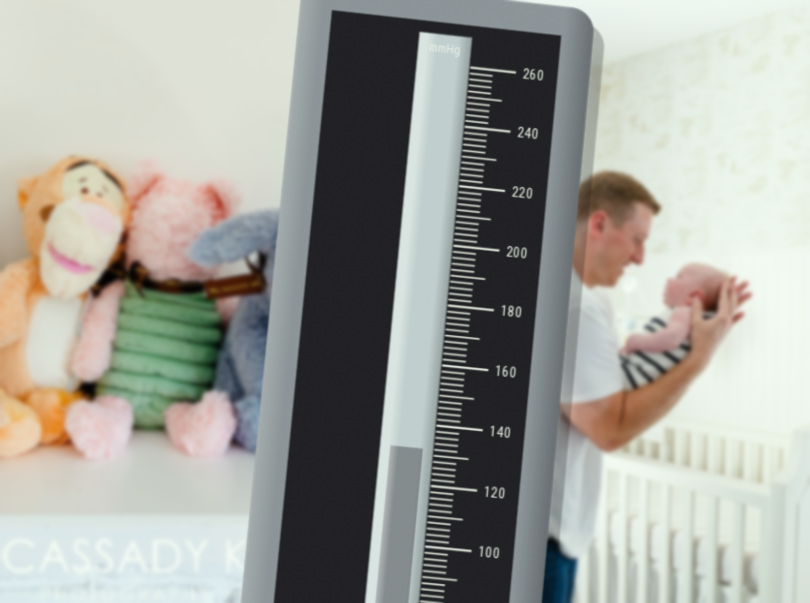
132 mmHg
